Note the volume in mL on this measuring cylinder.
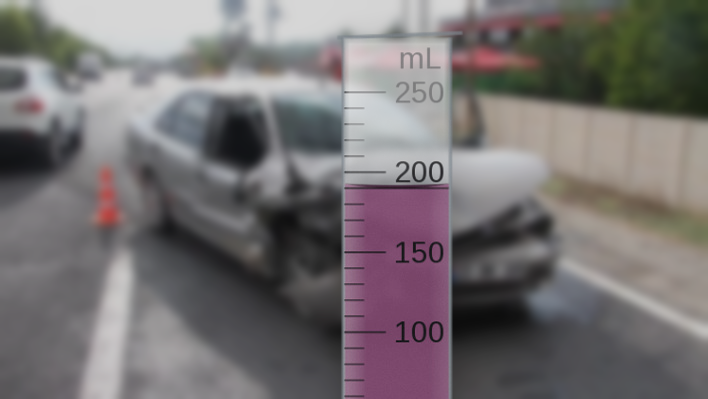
190 mL
